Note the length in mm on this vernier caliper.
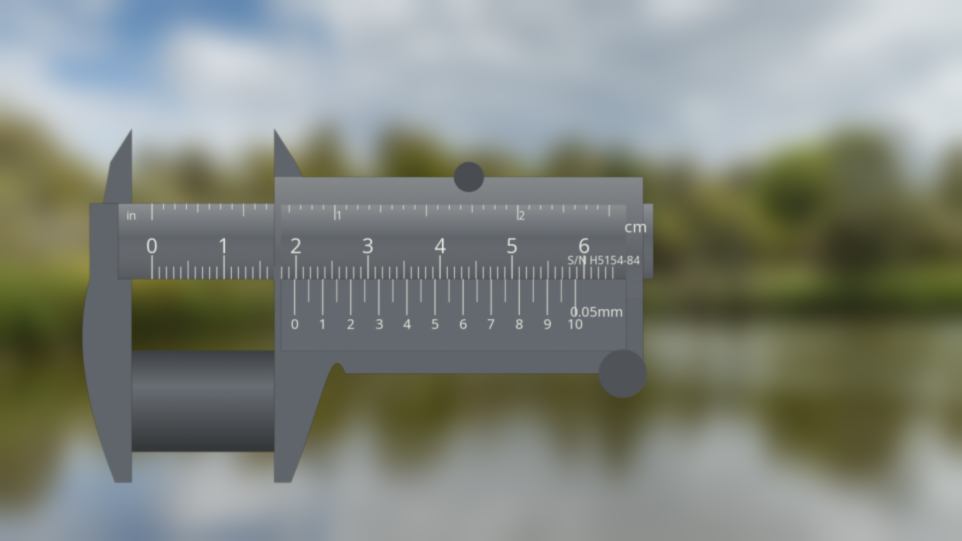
19.8 mm
